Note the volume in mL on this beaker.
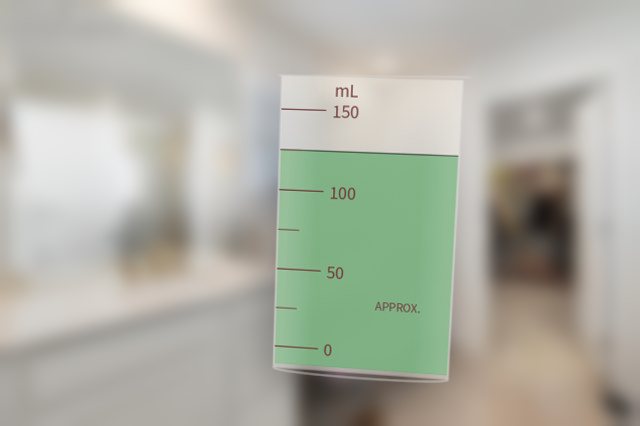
125 mL
